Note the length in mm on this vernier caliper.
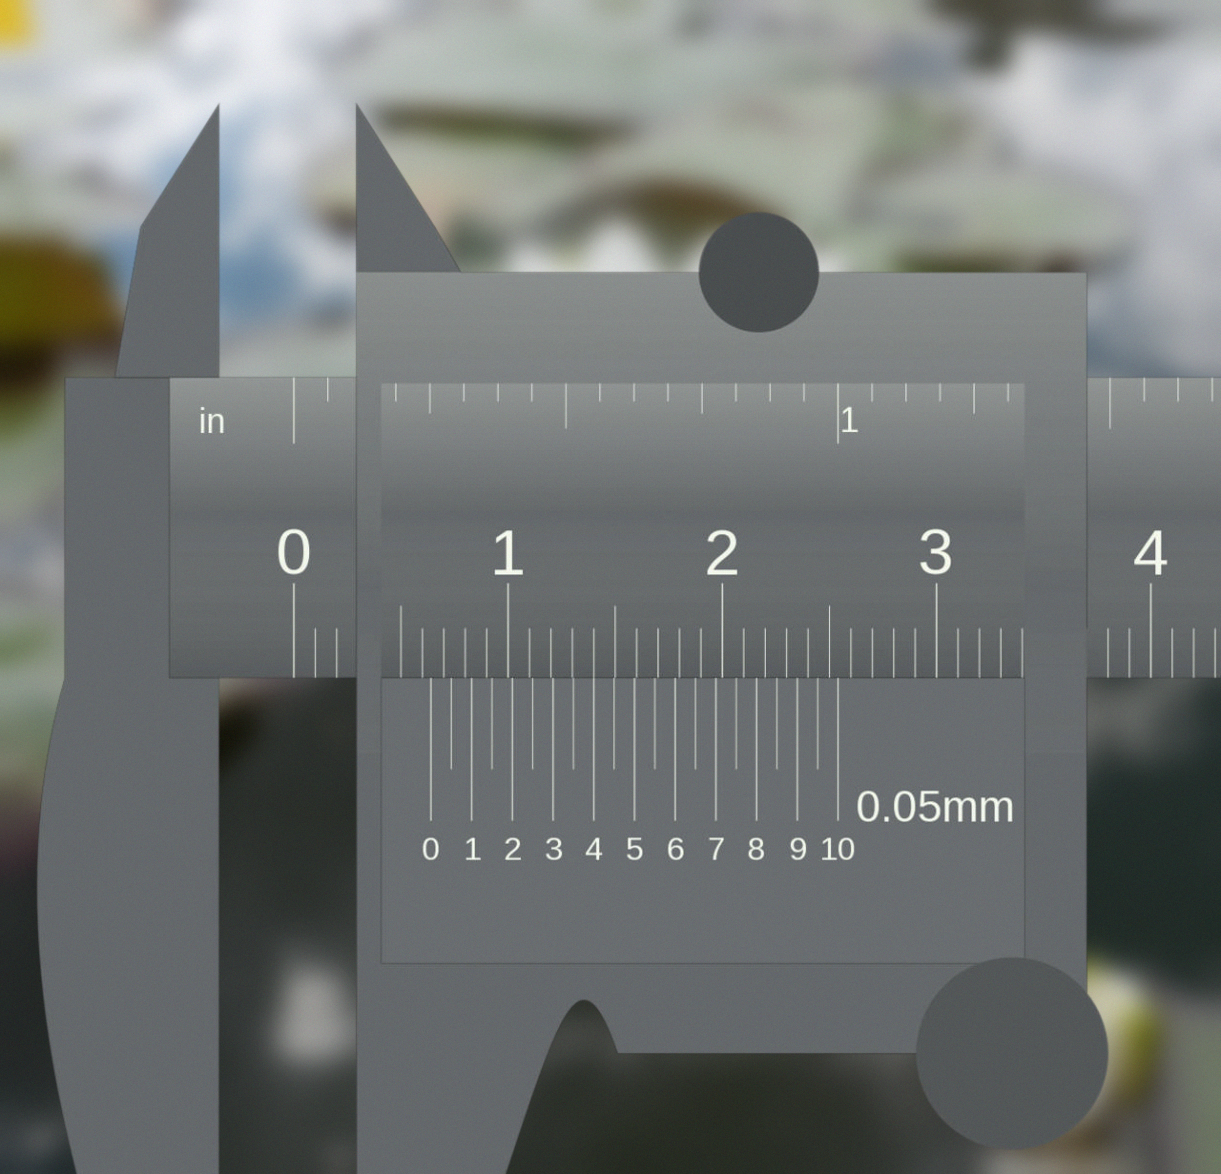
6.4 mm
